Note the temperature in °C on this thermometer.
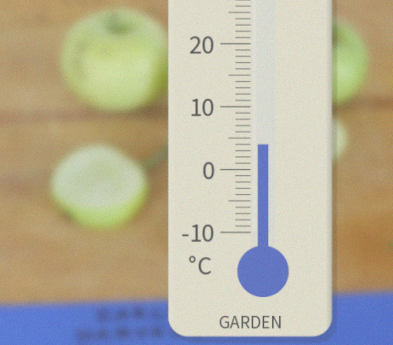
4 °C
